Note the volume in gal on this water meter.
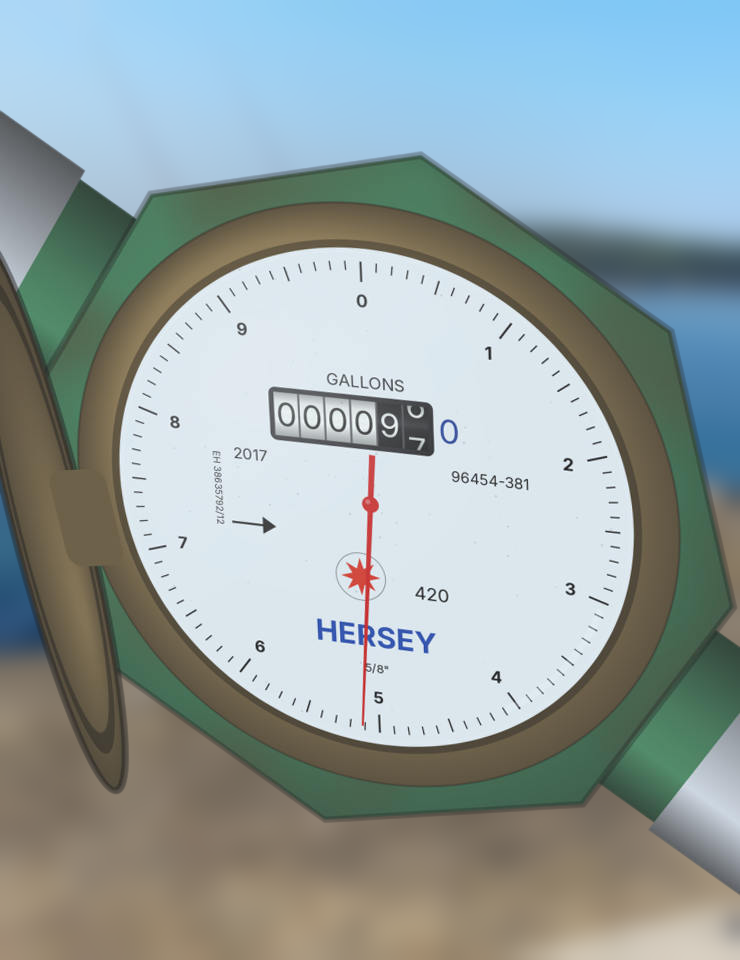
965.1 gal
